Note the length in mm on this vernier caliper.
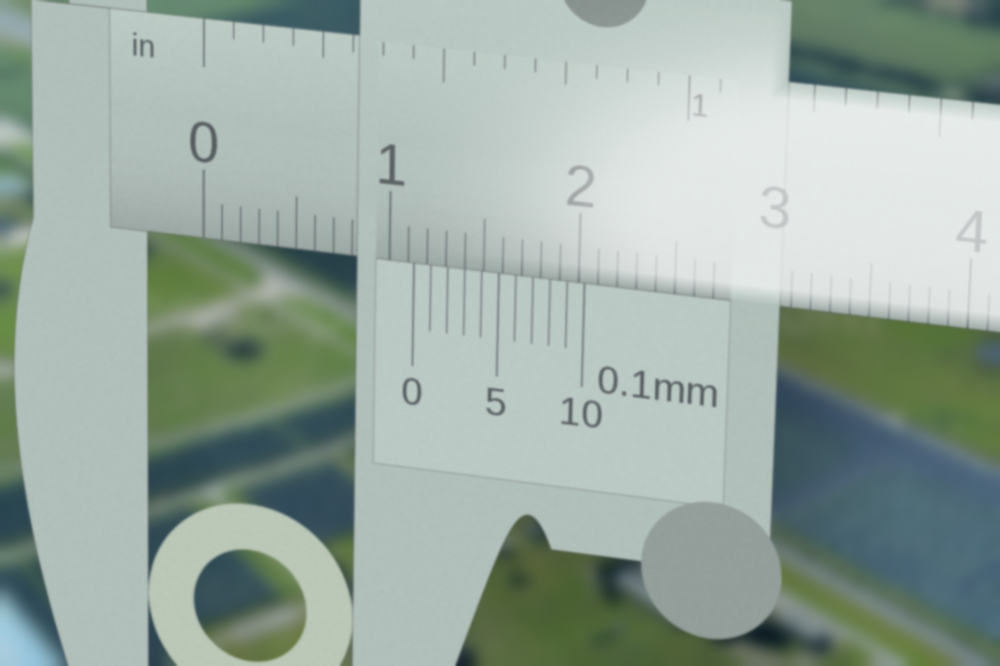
11.3 mm
